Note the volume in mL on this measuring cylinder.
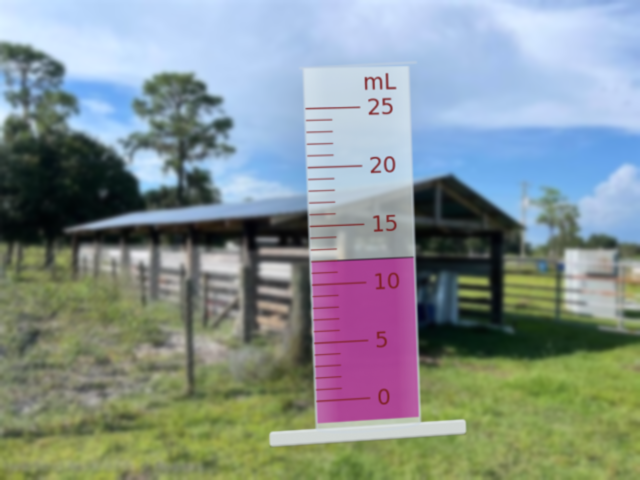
12 mL
